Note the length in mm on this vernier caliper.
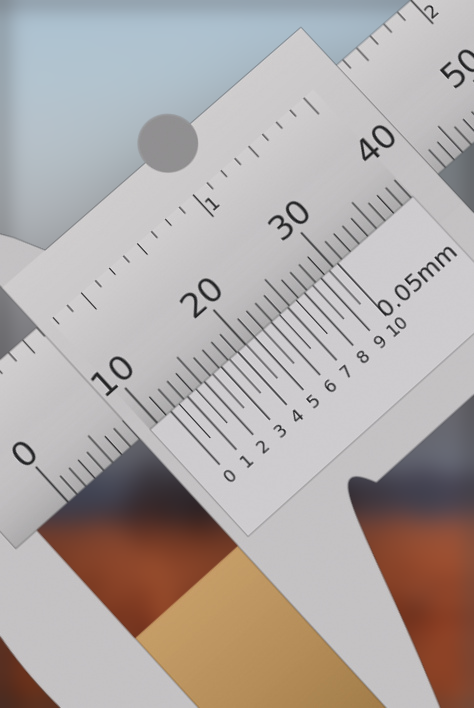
11.5 mm
